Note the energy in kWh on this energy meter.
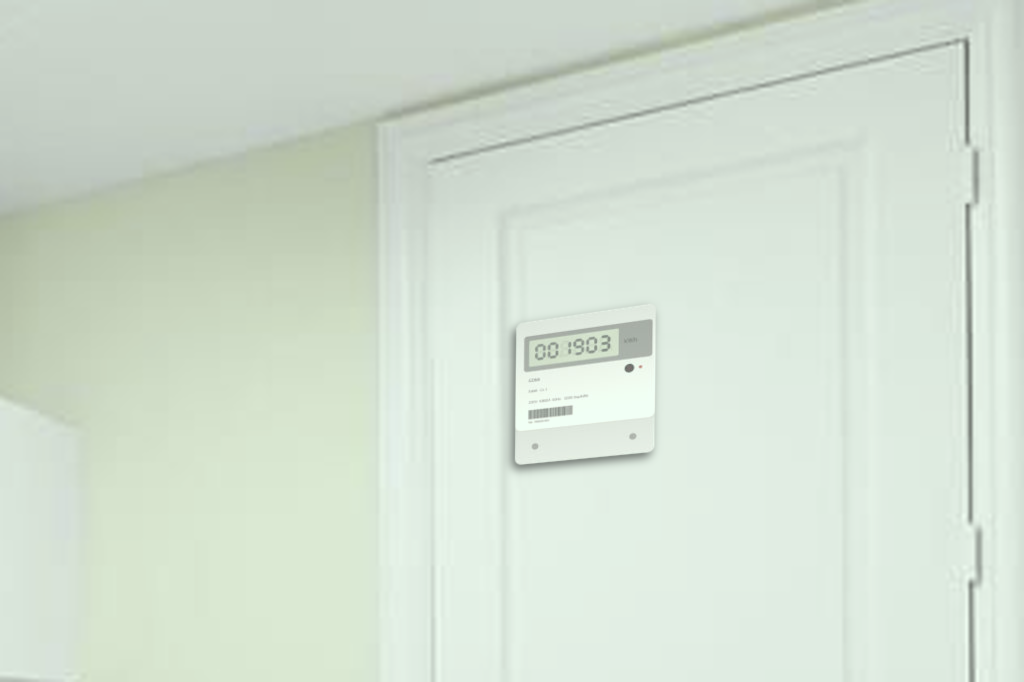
1903 kWh
